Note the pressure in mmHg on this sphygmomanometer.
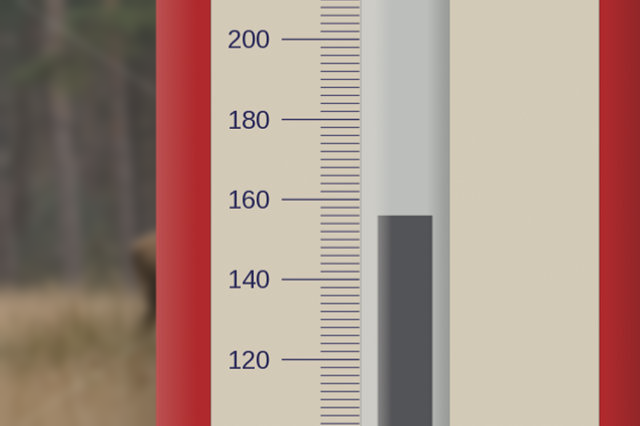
156 mmHg
